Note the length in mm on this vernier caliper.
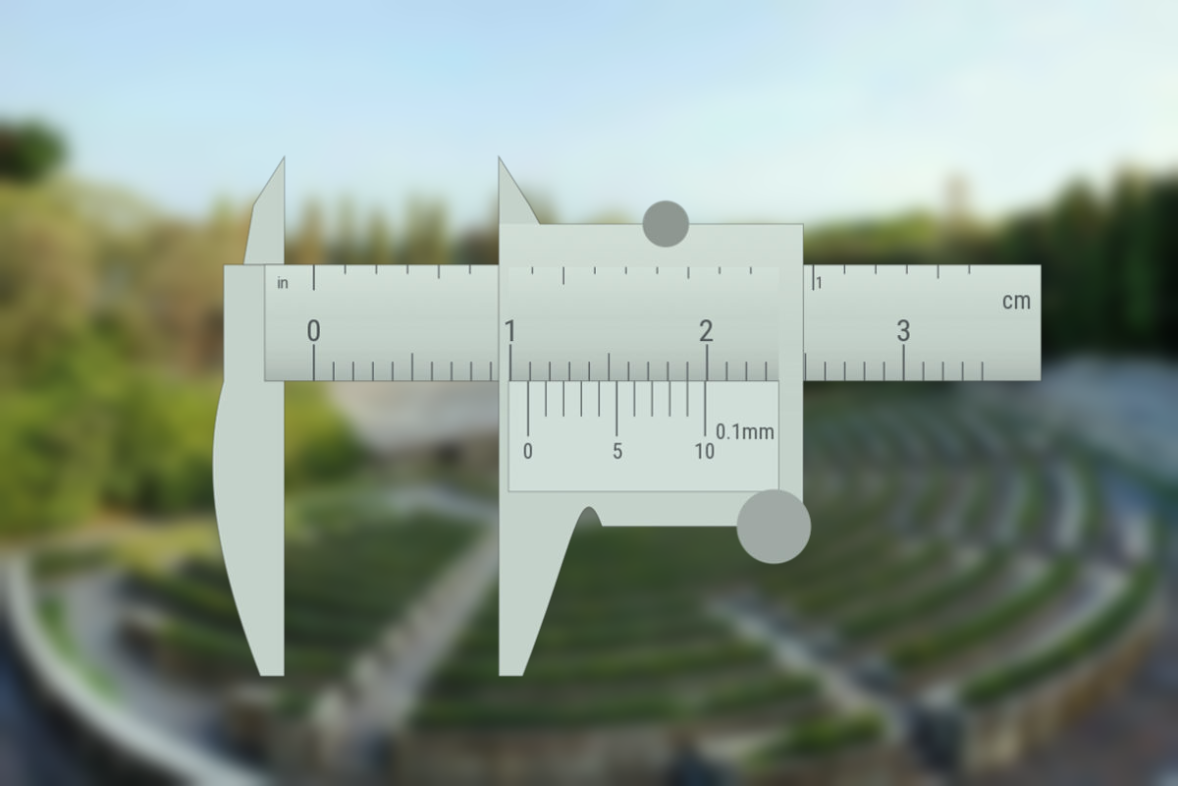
10.9 mm
